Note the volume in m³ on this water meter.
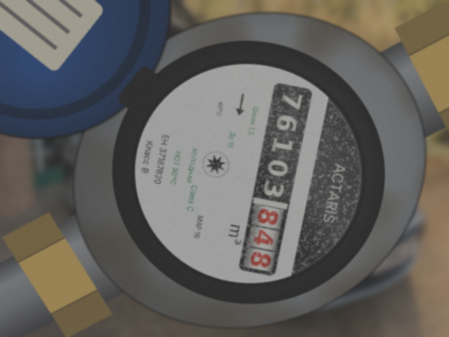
76103.848 m³
